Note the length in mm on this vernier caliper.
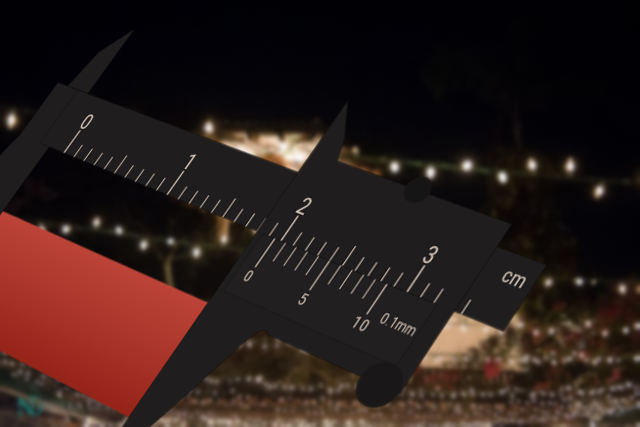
19.5 mm
